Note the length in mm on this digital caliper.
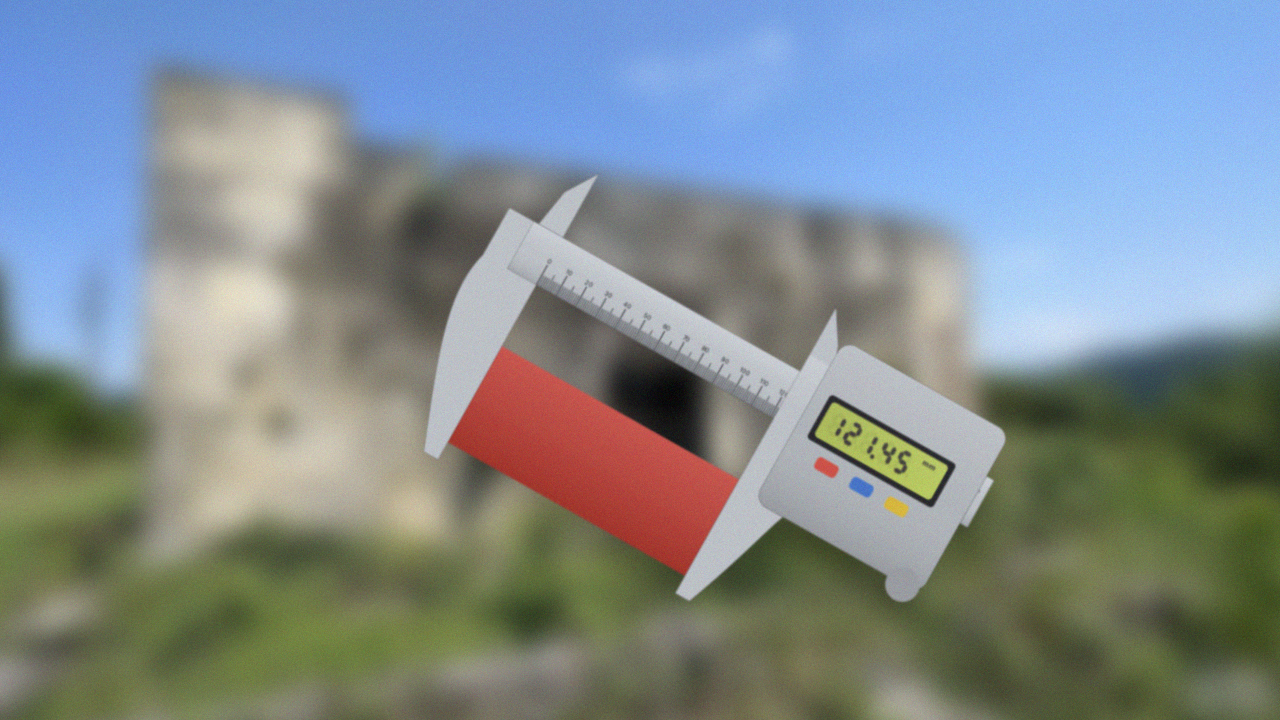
121.45 mm
